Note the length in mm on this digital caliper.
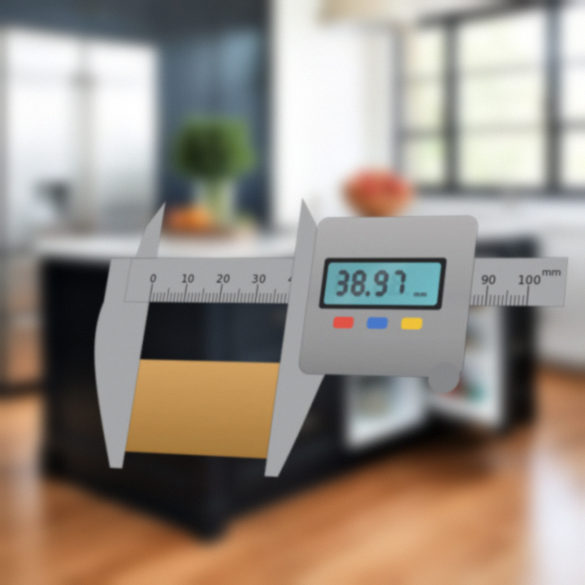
38.97 mm
